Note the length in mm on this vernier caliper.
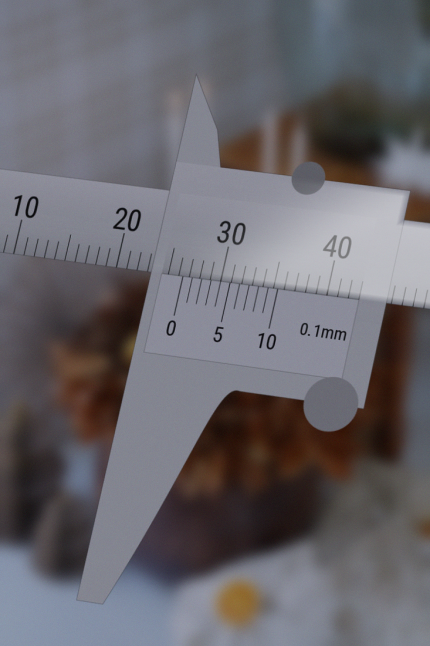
26.4 mm
